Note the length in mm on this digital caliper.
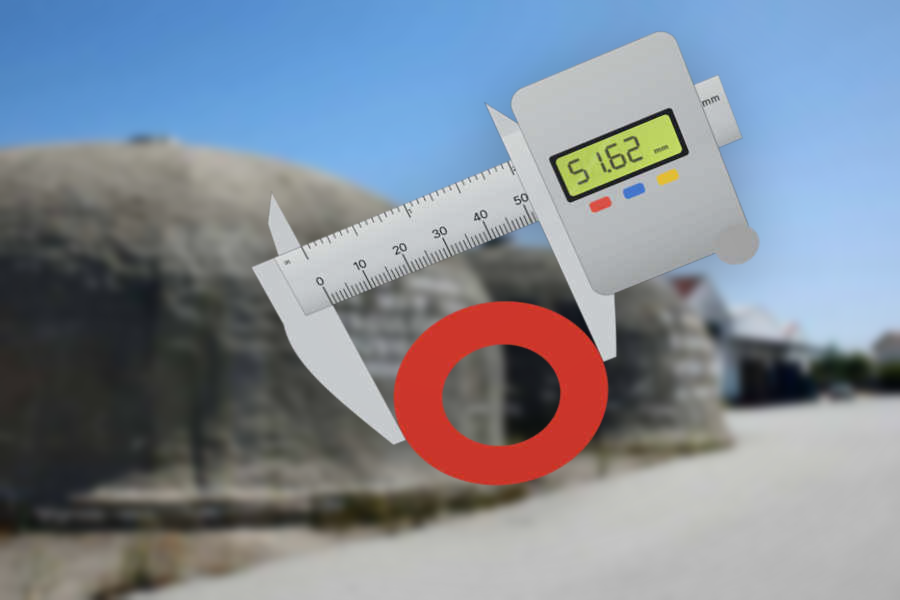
51.62 mm
